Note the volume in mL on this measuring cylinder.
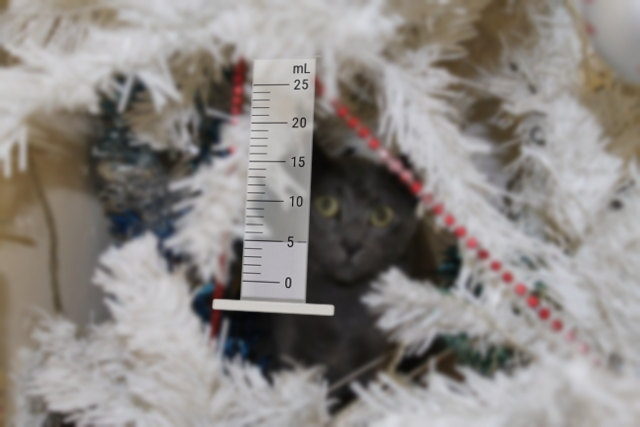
5 mL
